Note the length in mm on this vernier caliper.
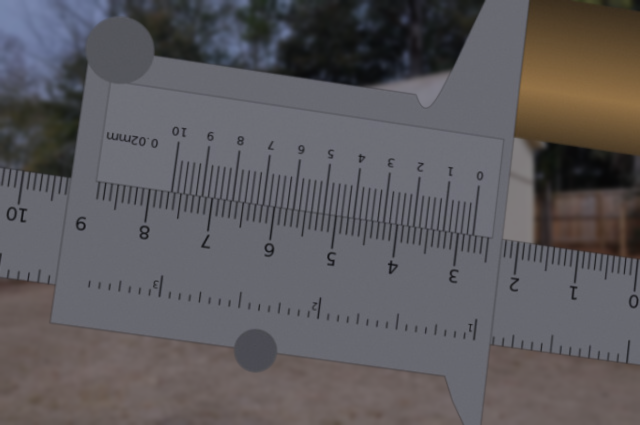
27.5 mm
